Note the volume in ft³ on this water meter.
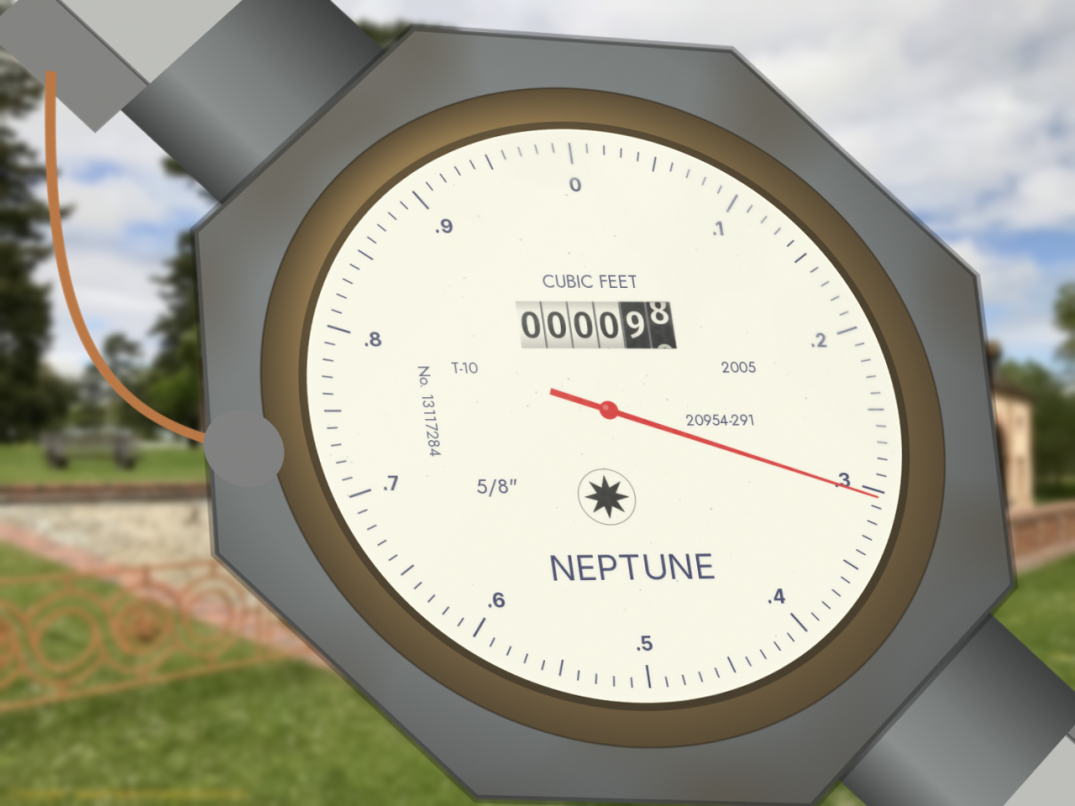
98.30 ft³
